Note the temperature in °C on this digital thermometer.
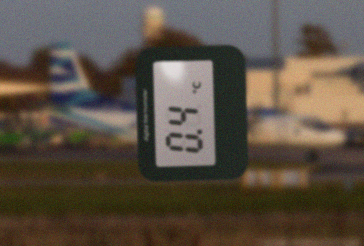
0.4 °C
